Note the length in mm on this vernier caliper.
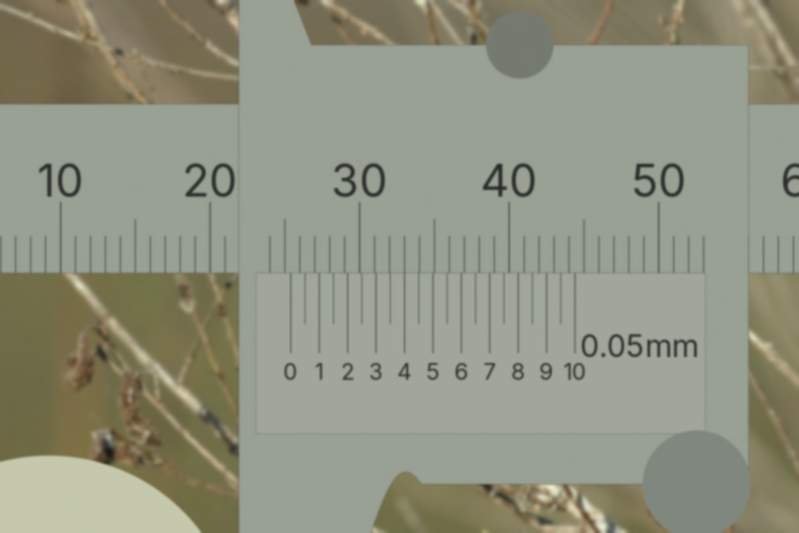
25.4 mm
